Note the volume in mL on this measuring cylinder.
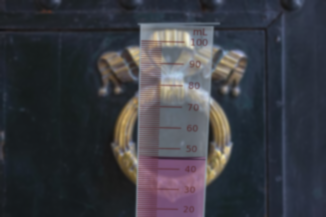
45 mL
